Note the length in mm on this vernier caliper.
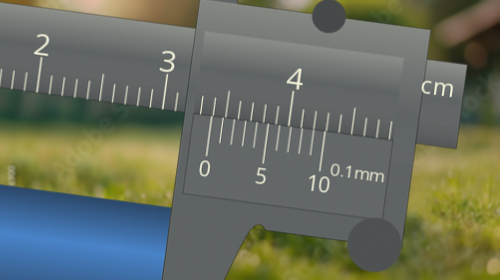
33.9 mm
